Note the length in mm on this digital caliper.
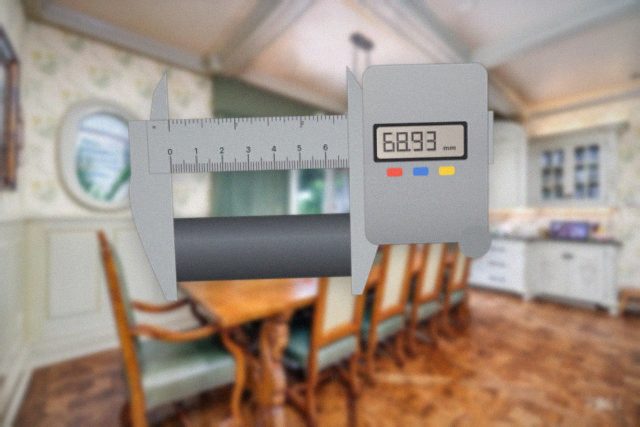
68.93 mm
